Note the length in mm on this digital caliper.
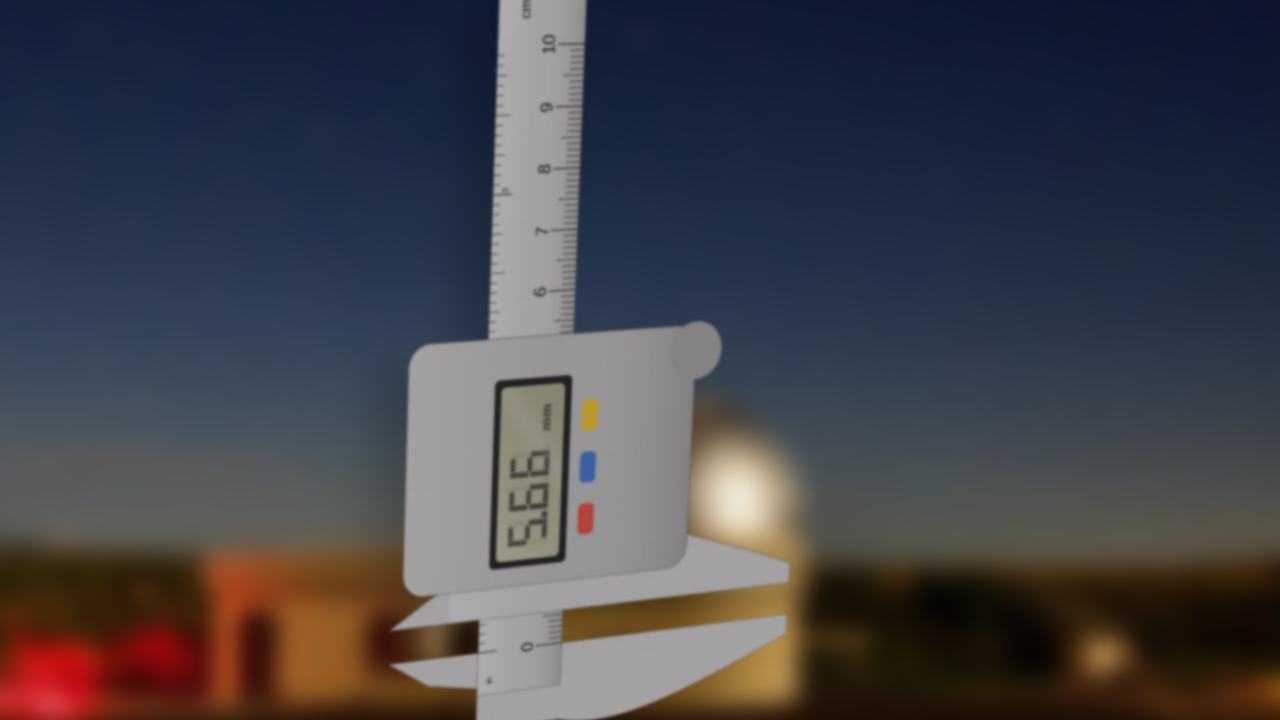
5.66 mm
